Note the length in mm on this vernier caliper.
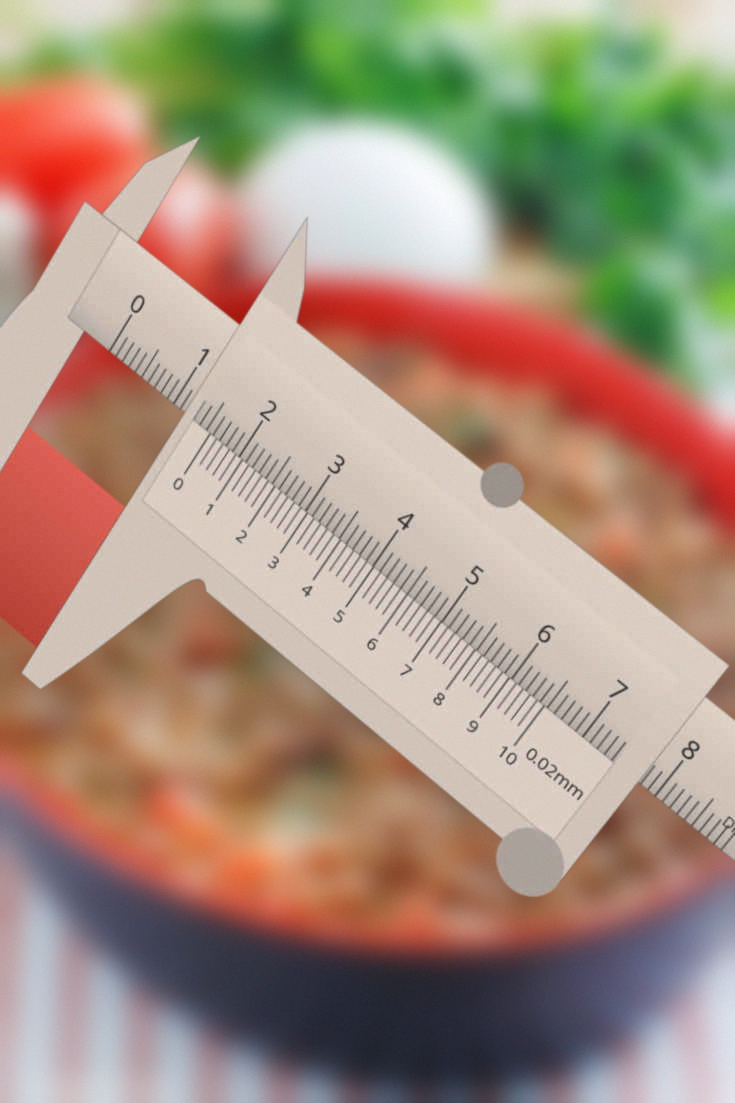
15.6 mm
